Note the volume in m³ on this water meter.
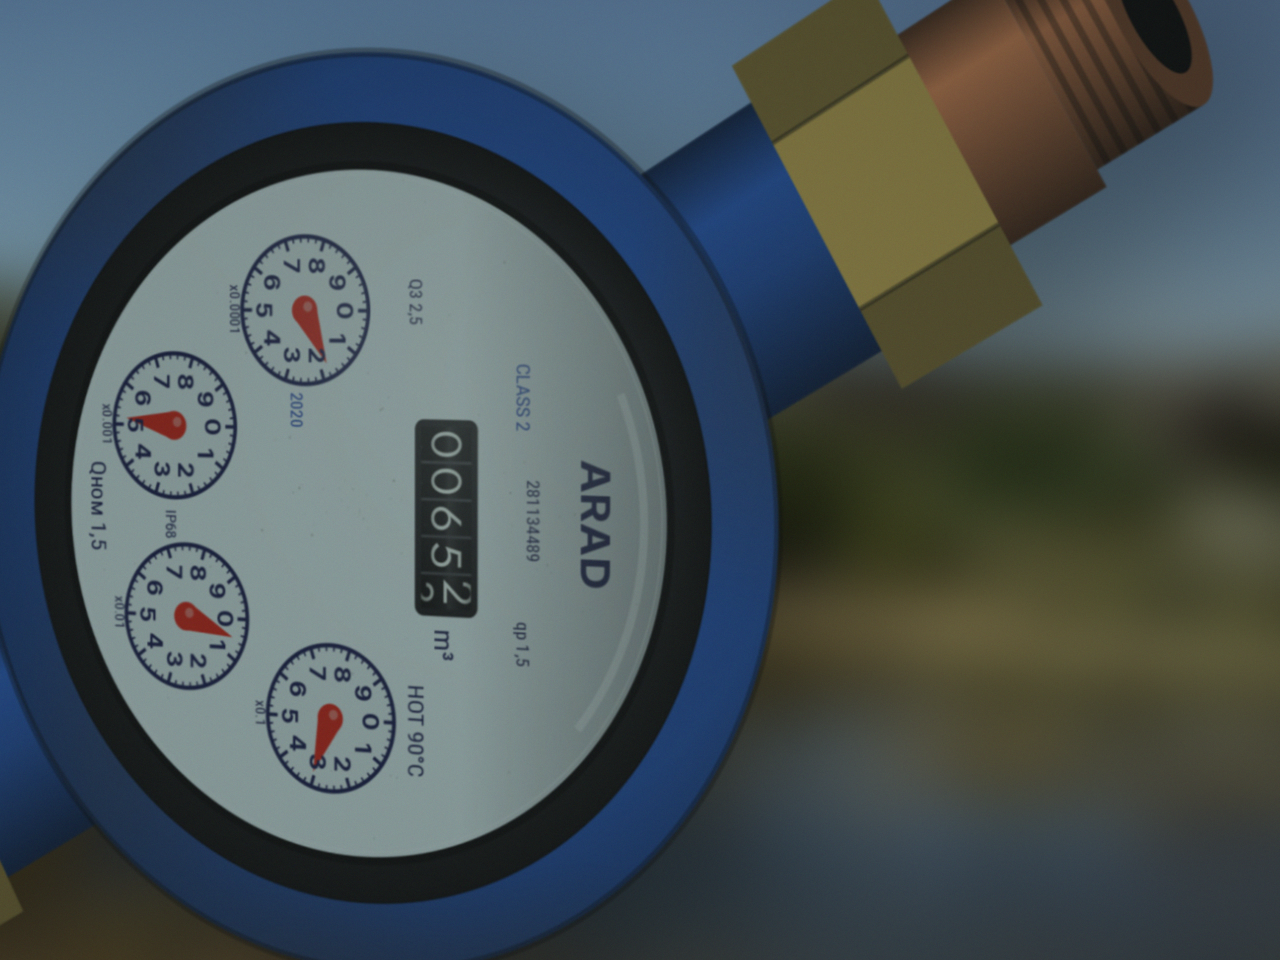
652.3051 m³
